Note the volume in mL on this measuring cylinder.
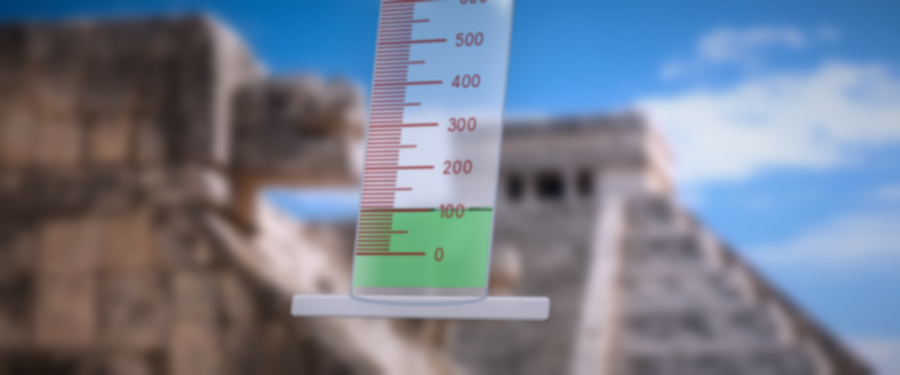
100 mL
